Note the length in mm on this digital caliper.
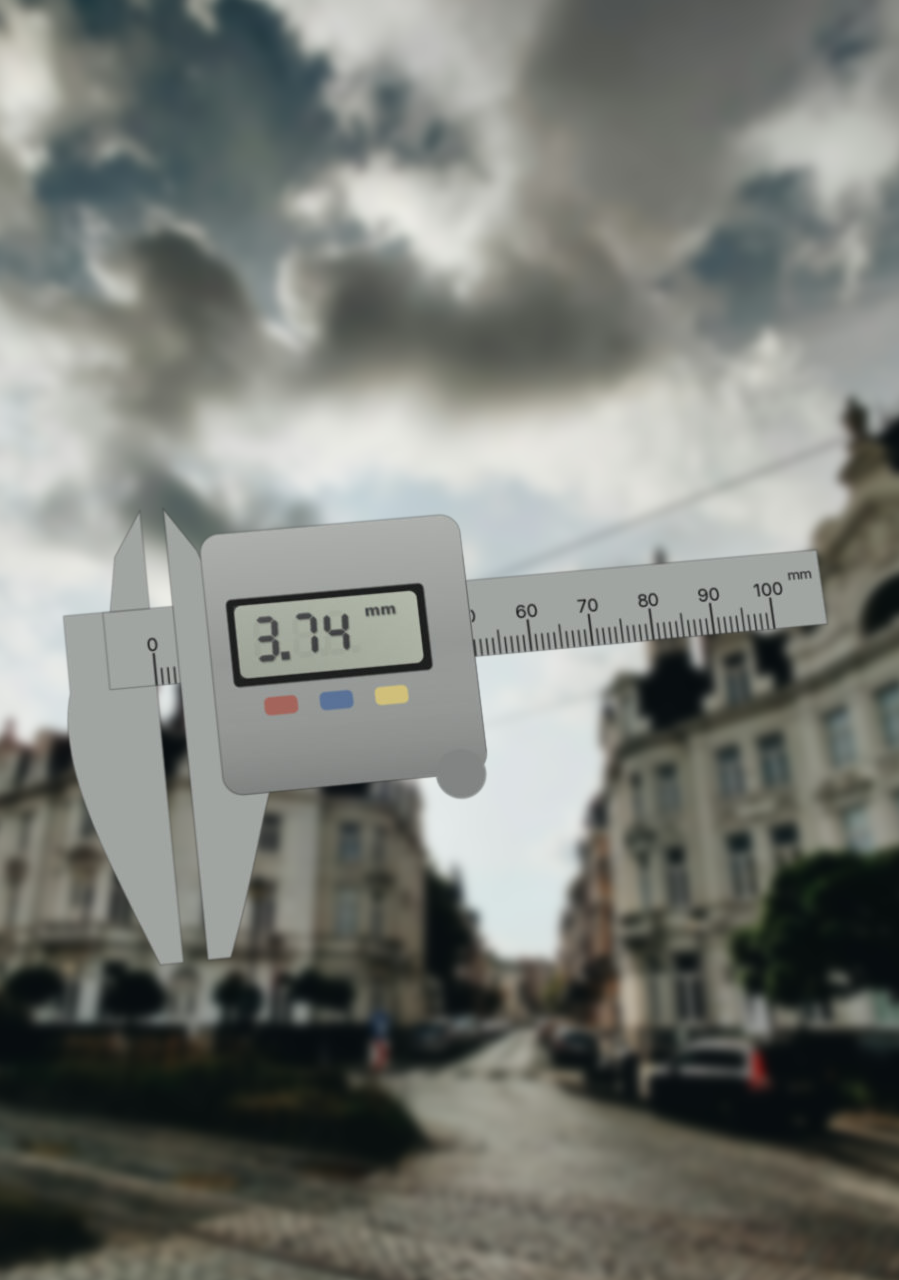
3.74 mm
